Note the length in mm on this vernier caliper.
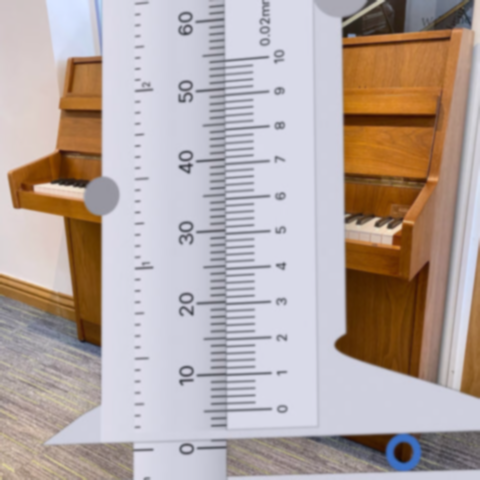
5.0 mm
